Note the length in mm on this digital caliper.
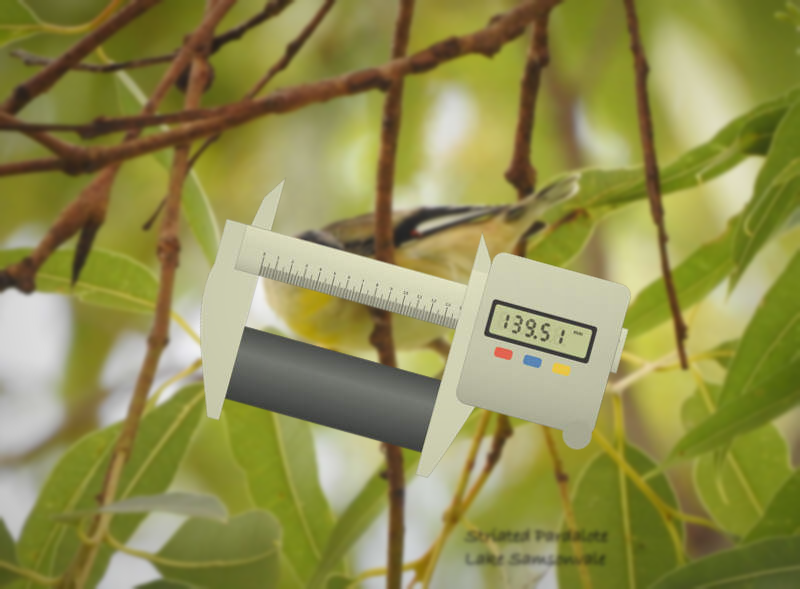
139.51 mm
